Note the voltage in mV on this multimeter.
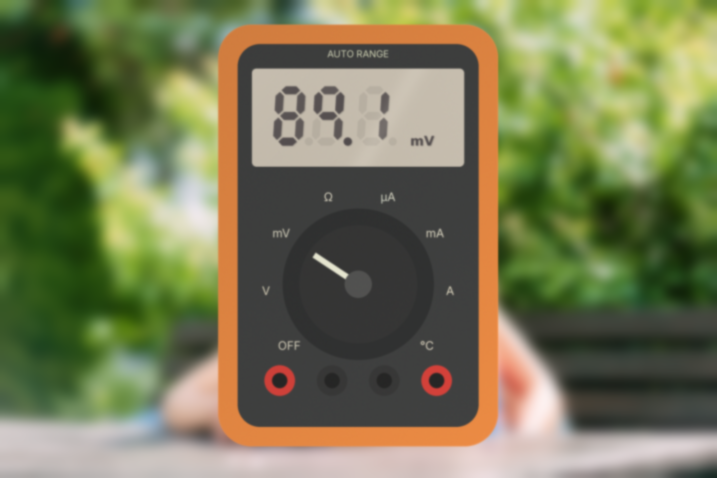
89.1 mV
